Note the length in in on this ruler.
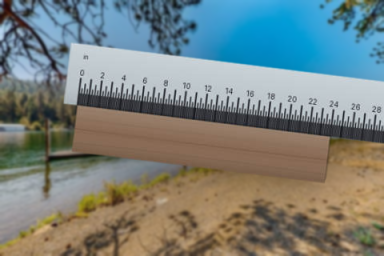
24 in
